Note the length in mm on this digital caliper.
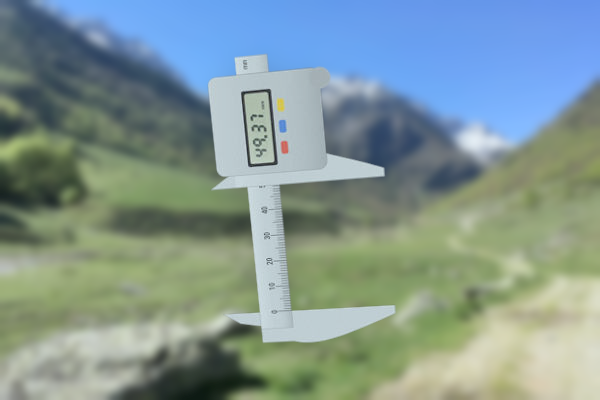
49.37 mm
